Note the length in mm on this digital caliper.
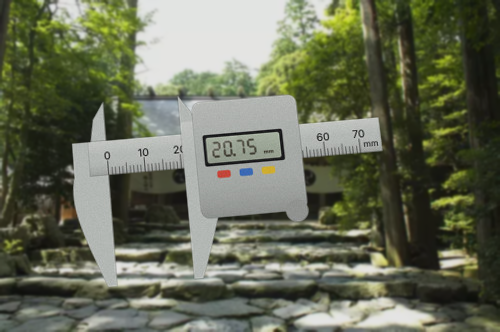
20.75 mm
